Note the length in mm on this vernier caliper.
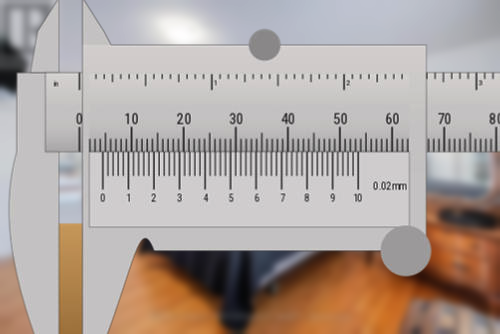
4.5 mm
